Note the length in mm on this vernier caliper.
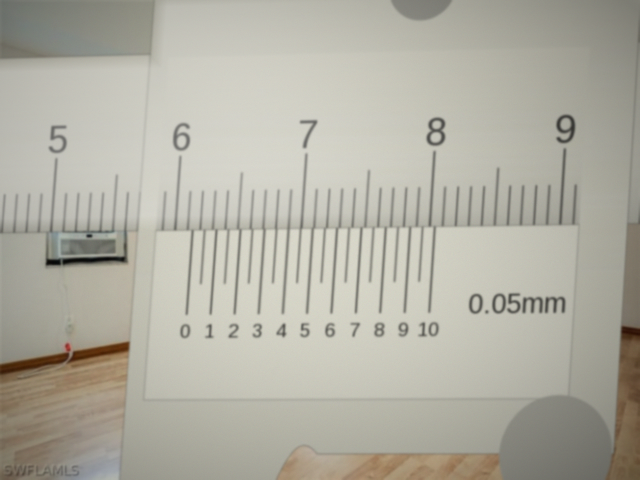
61.4 mm
